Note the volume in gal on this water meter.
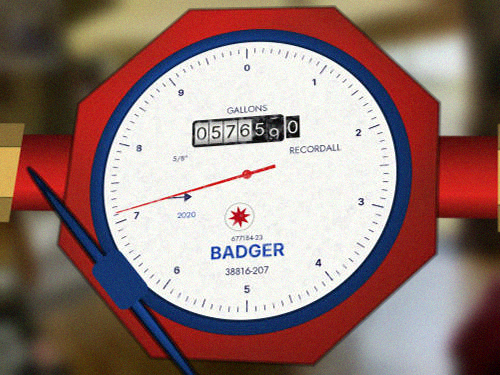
576587.1 gal
